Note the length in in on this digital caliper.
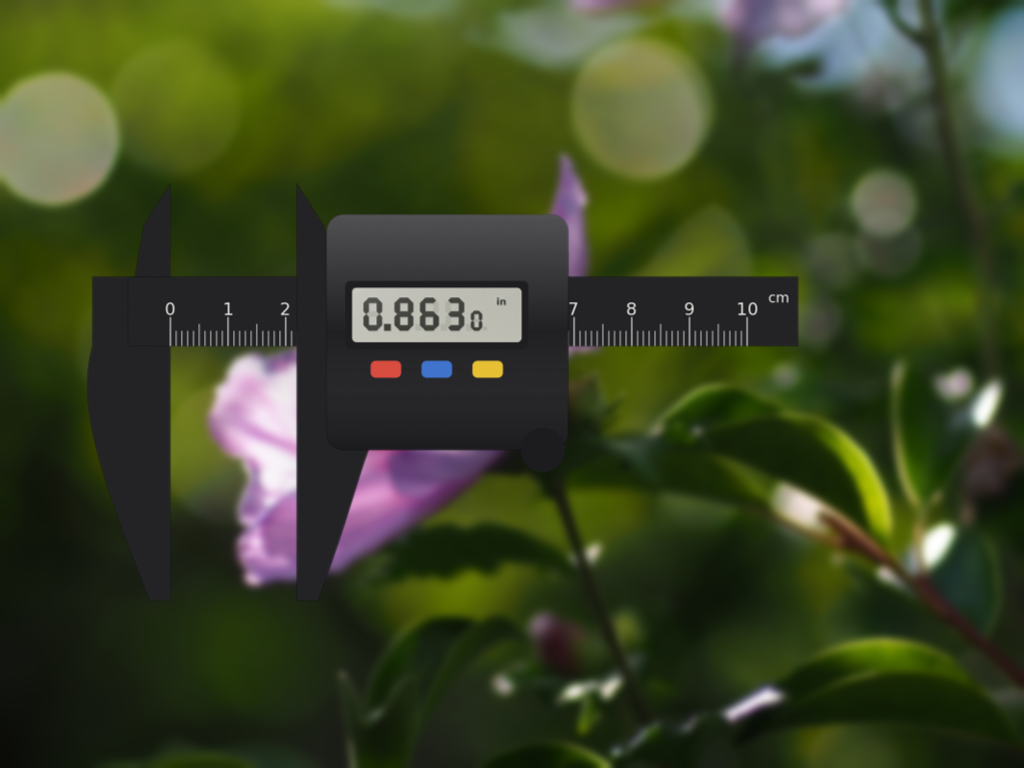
0.8630 in
